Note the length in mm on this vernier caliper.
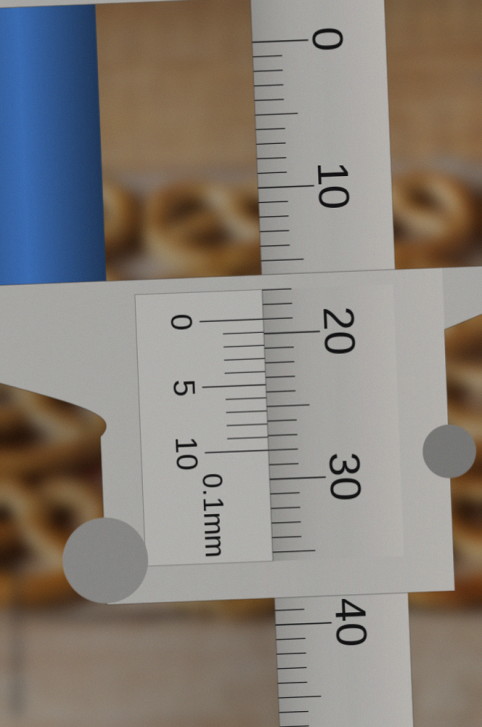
19.0 mm
